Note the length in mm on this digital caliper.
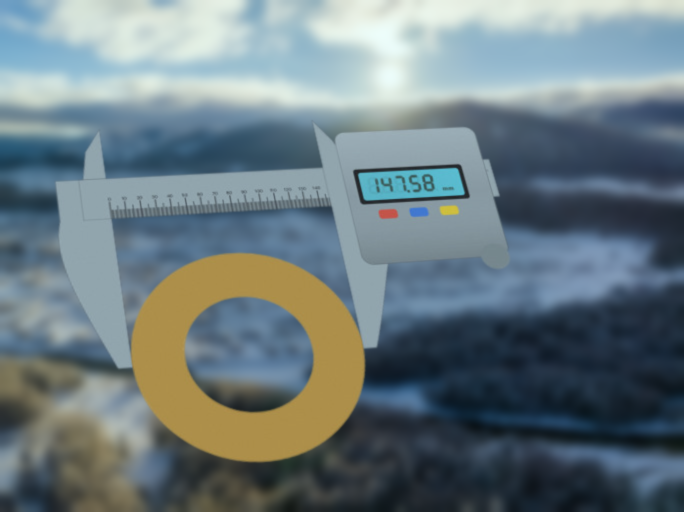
147.58 mm
